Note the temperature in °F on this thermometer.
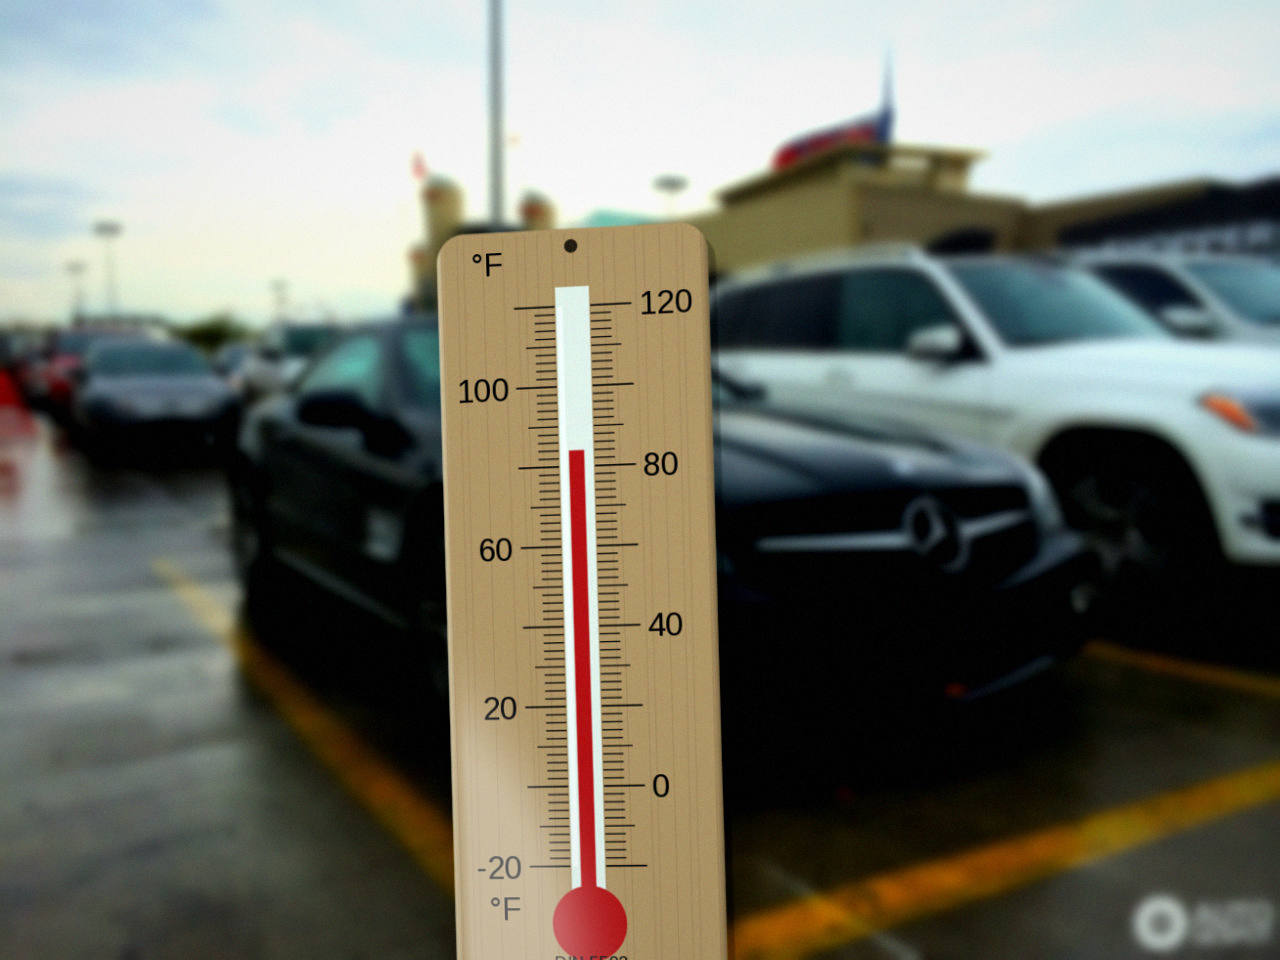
84 °F
